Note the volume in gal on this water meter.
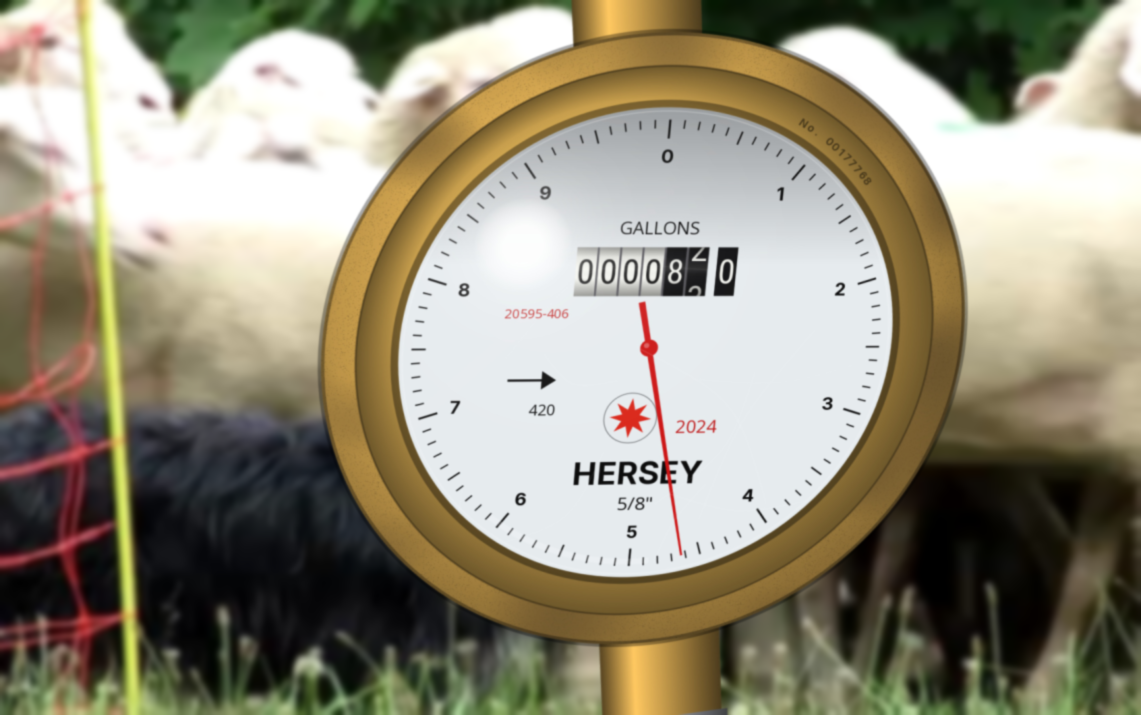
824.6 gal
